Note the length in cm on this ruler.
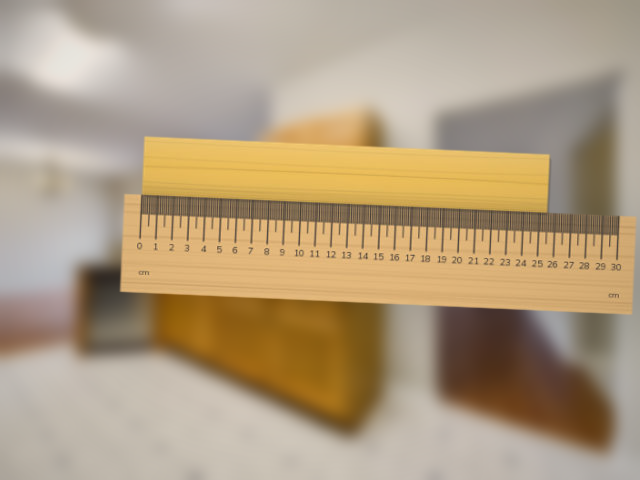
25.5 cm
